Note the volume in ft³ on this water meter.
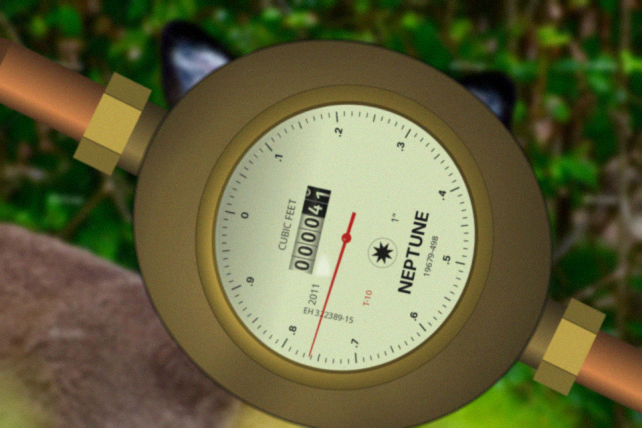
40.76 ft³
